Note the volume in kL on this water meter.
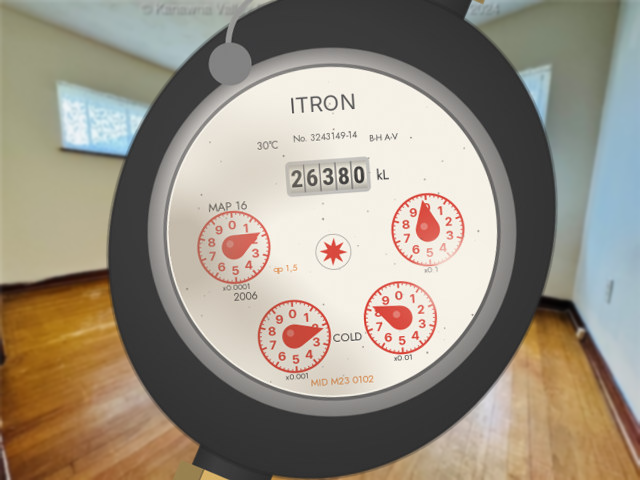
26379.9821 kL
